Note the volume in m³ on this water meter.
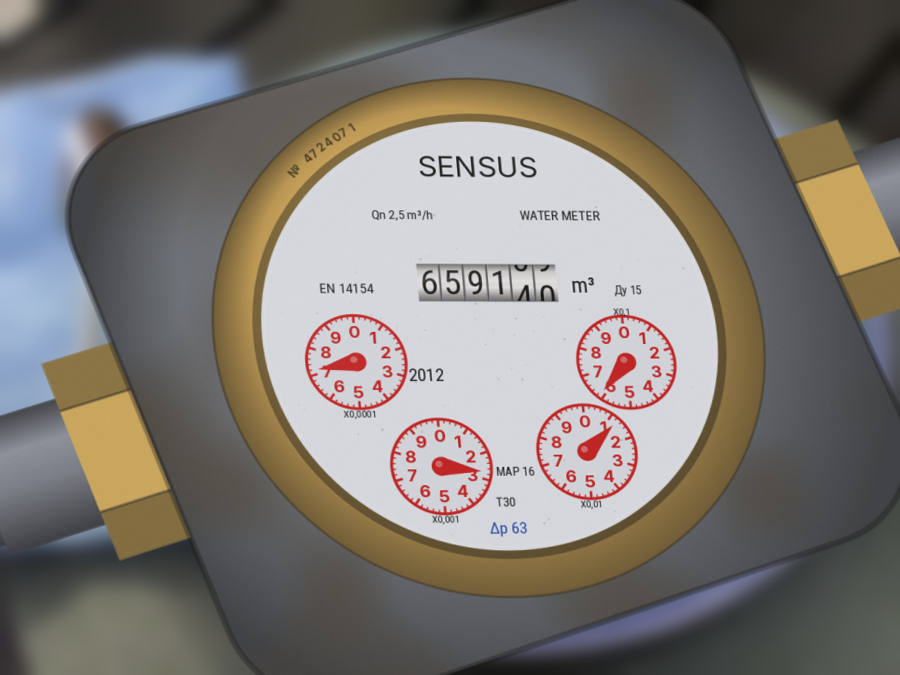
659139.6127 m³
